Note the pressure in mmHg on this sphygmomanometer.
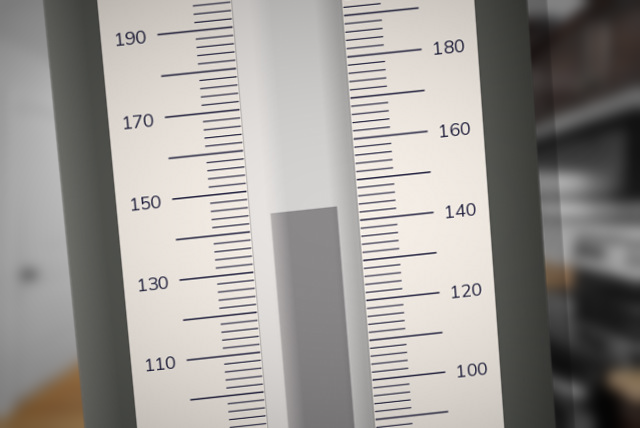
144 mmHg
